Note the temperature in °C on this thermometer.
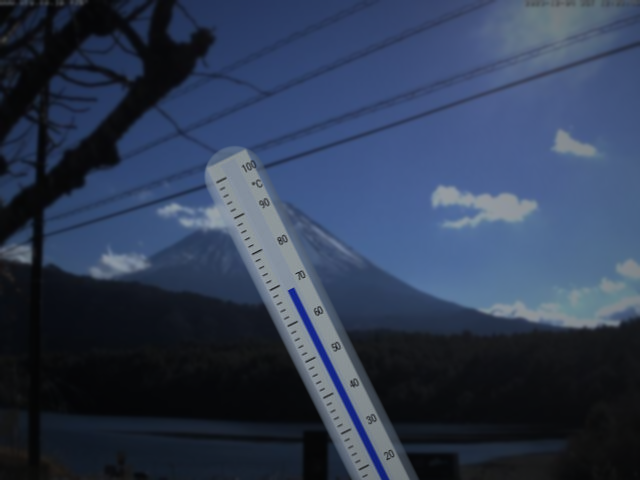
68 °C
